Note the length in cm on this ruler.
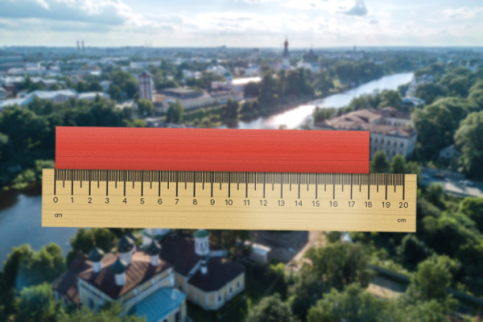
18 cm
